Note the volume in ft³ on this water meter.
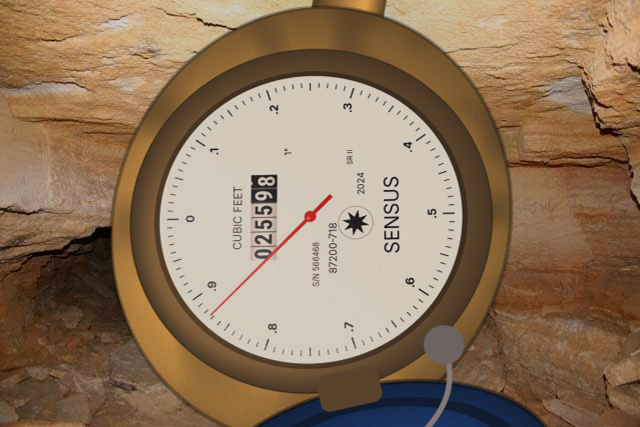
25597.87 ft³
